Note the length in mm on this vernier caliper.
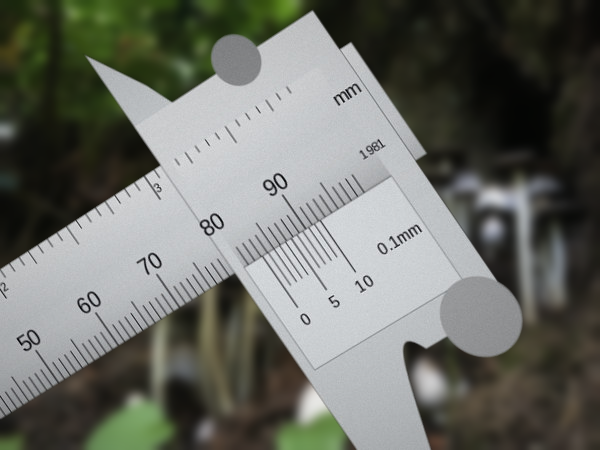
83.2 mm
